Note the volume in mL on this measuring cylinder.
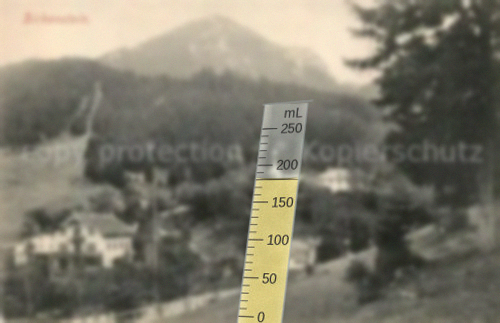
180 mL
